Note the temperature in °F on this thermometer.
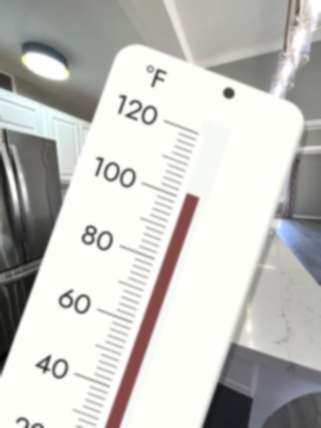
102 °F
